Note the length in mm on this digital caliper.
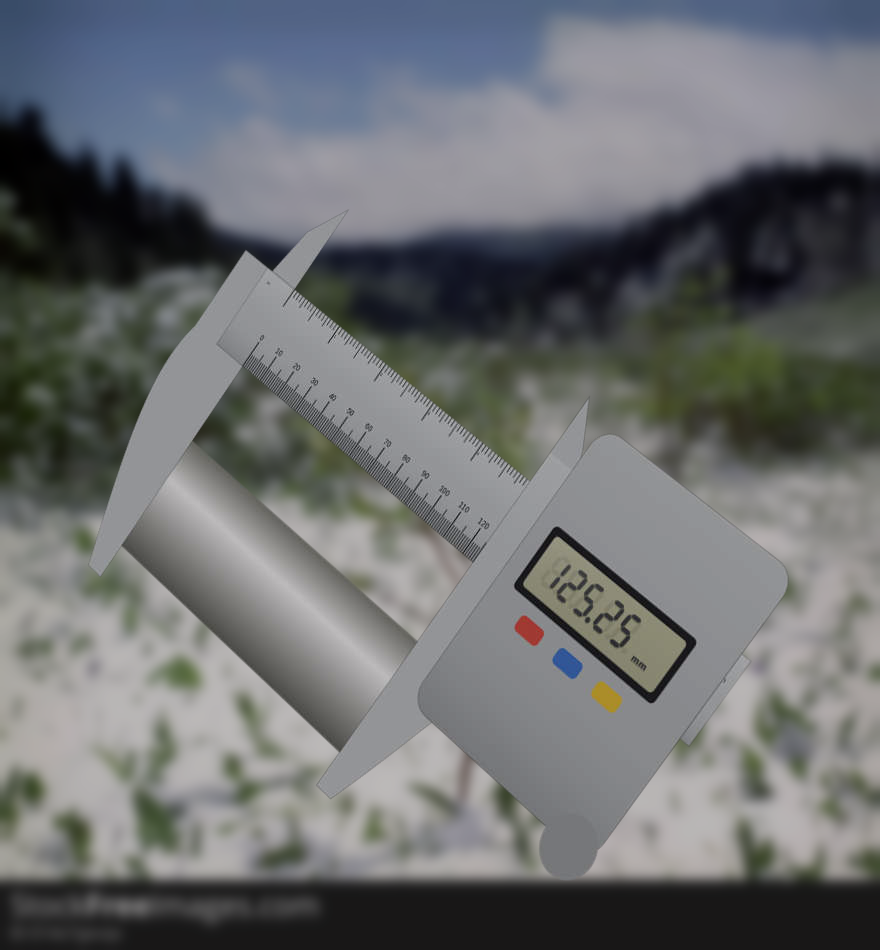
125.25 mm
